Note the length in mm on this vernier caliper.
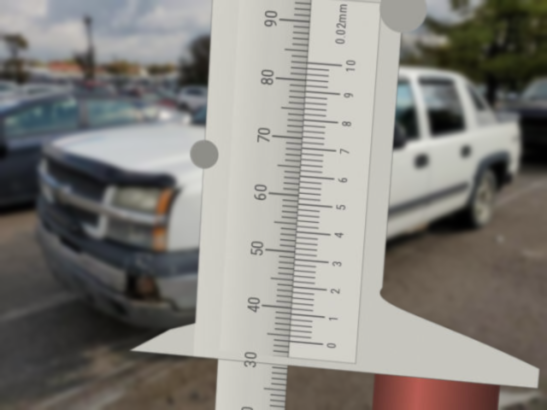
34.0 mm
